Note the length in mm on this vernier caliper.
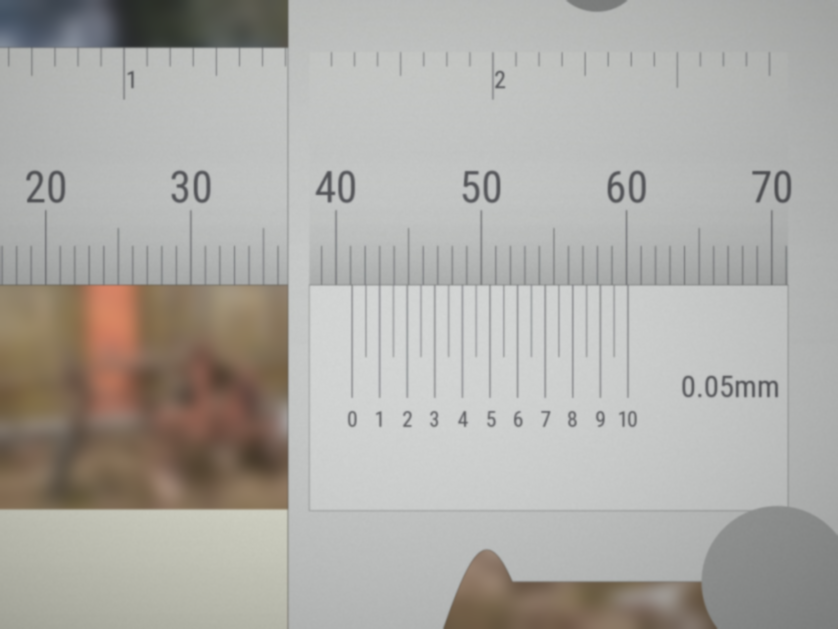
41.1 mm
